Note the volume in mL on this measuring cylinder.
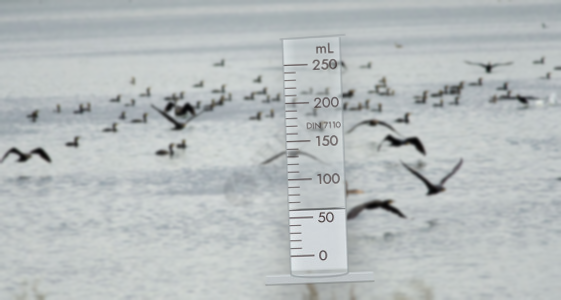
60 mL
